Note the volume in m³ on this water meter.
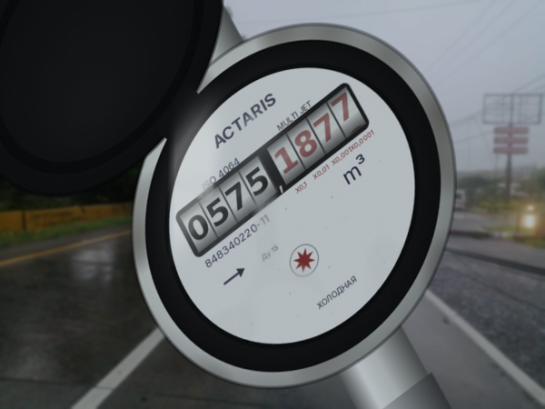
575.1877 m³
